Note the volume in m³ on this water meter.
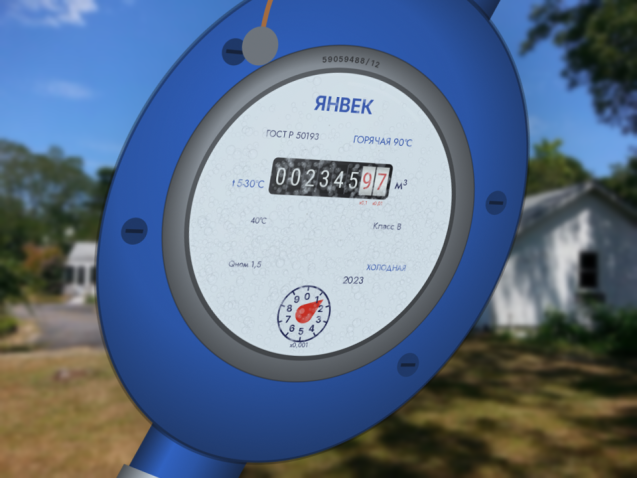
2345.971 m³
